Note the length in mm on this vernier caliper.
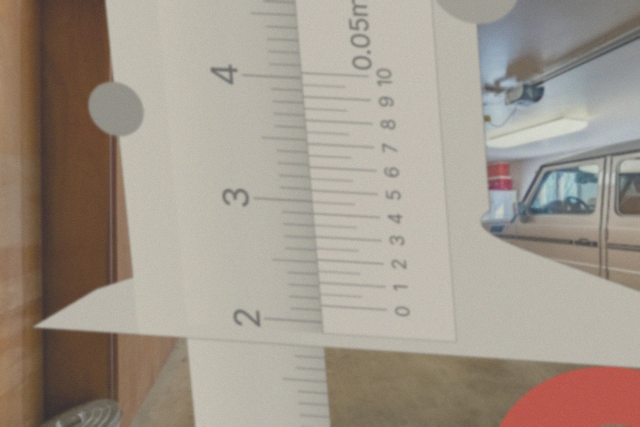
21.4 mm
